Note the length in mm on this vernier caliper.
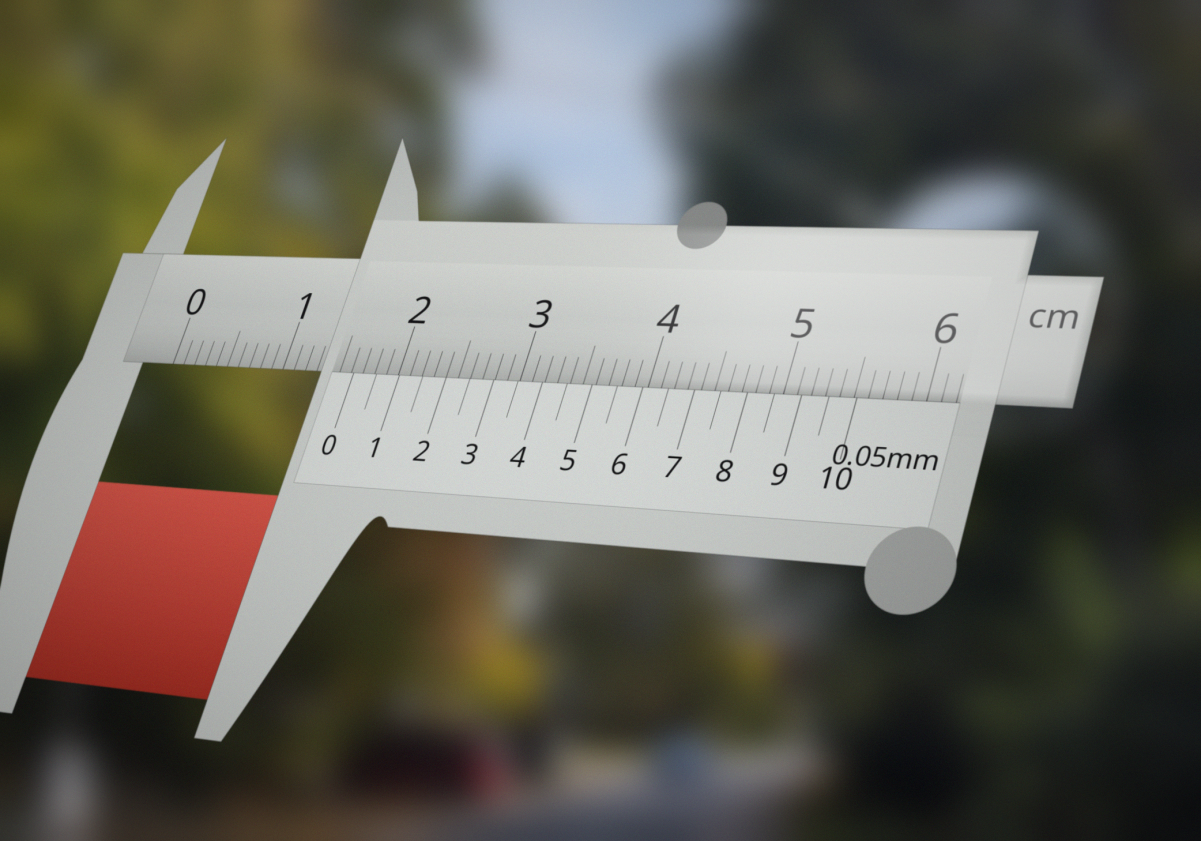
16.2 mm
